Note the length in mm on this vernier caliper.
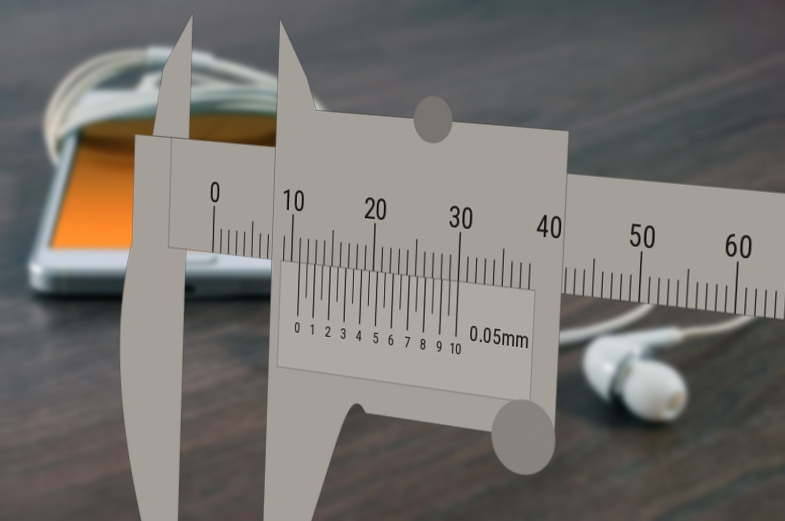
11.0 mm
